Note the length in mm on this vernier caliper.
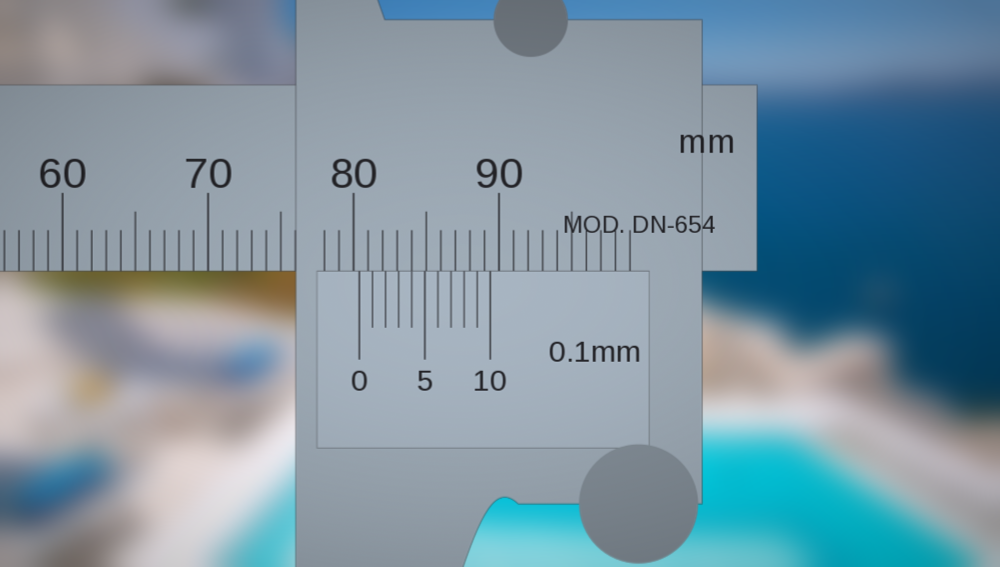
80.4 mm
